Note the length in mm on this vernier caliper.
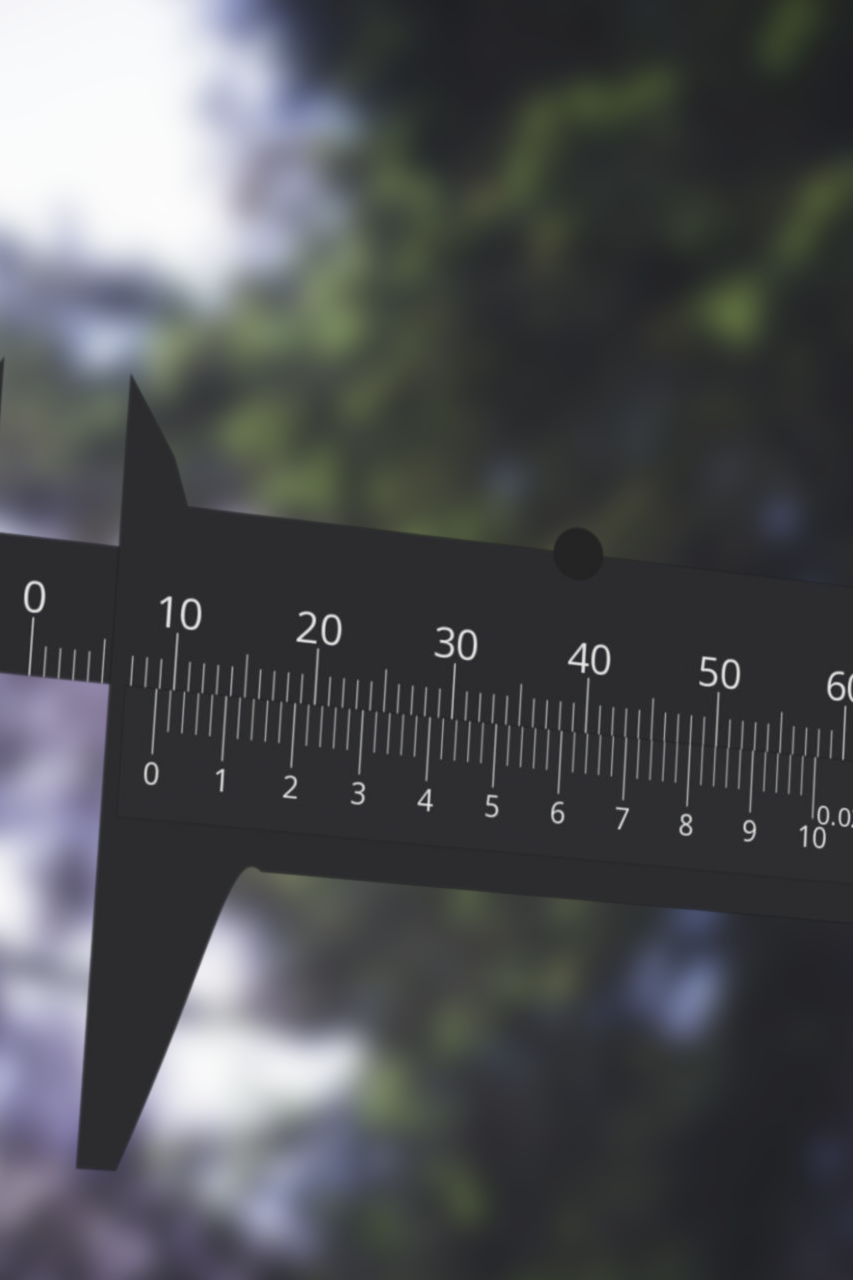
8.8 mm
